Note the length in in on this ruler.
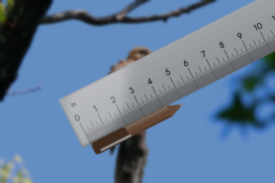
5 in
